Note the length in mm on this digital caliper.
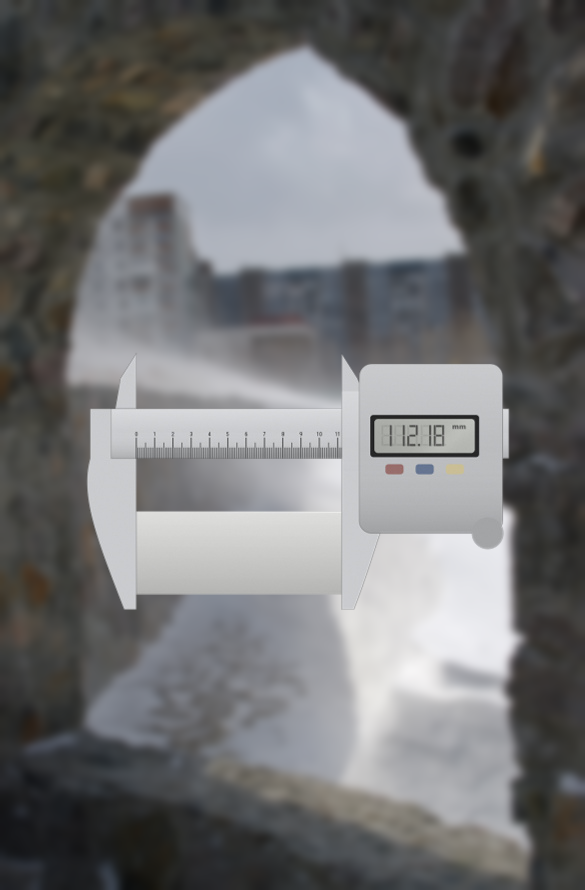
112.18 mm
